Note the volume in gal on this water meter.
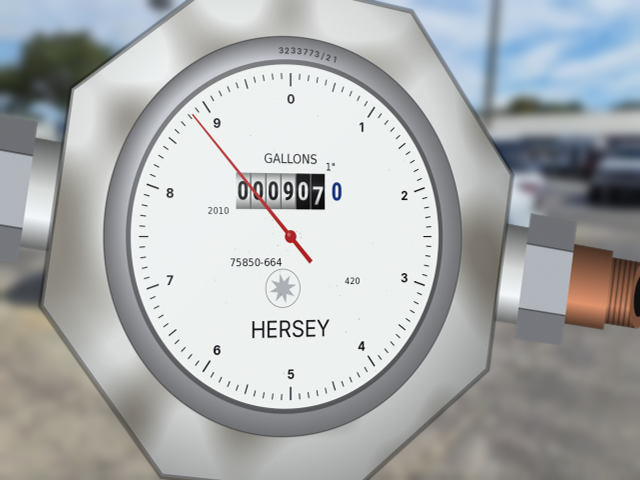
9068.8 gal
